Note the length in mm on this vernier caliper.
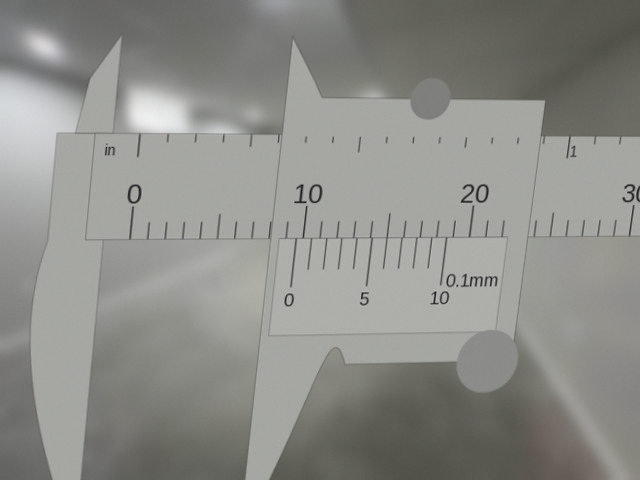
9.6 mm
